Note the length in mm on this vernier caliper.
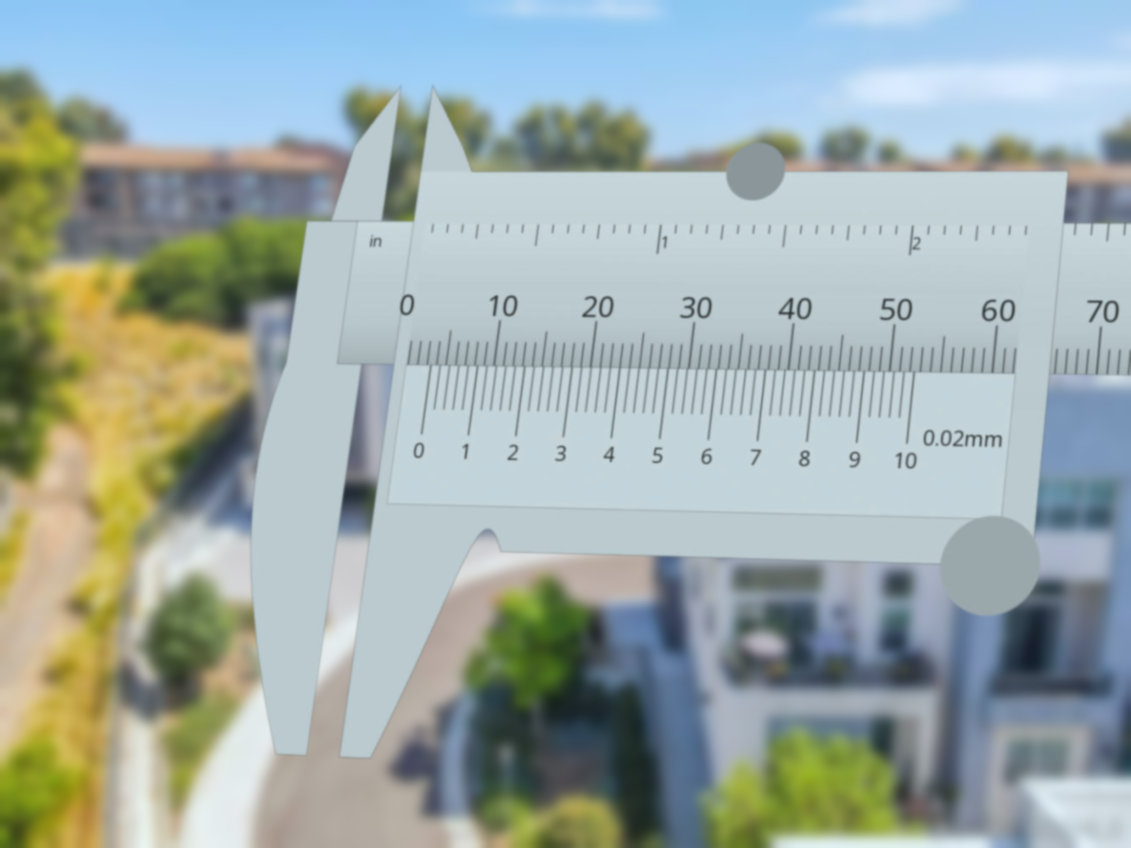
3.4 mm
